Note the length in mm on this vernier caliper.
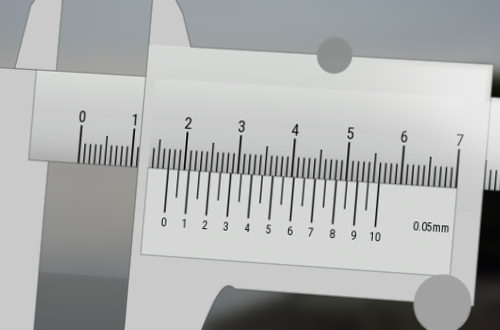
17.0 mm
